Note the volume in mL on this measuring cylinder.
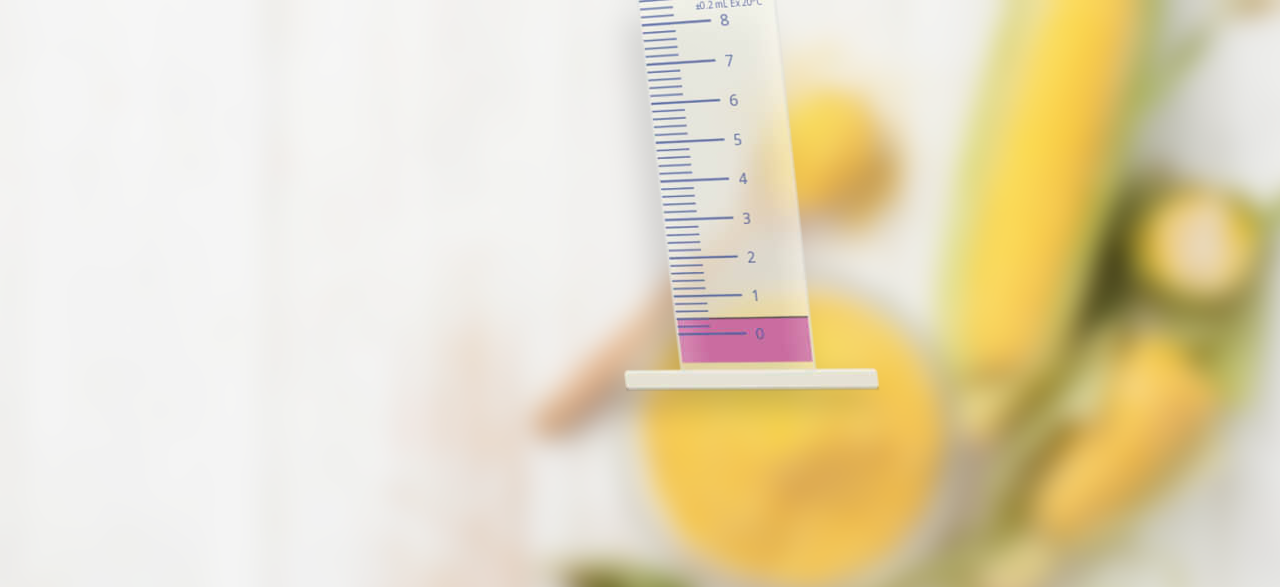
0.4 mL
